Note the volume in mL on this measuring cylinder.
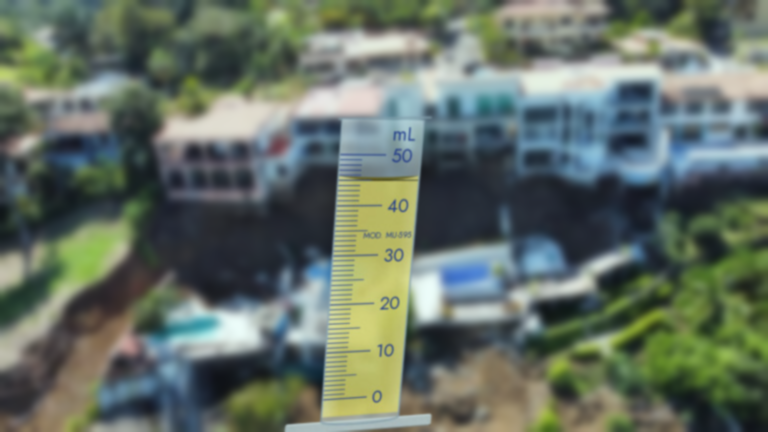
45 mL
